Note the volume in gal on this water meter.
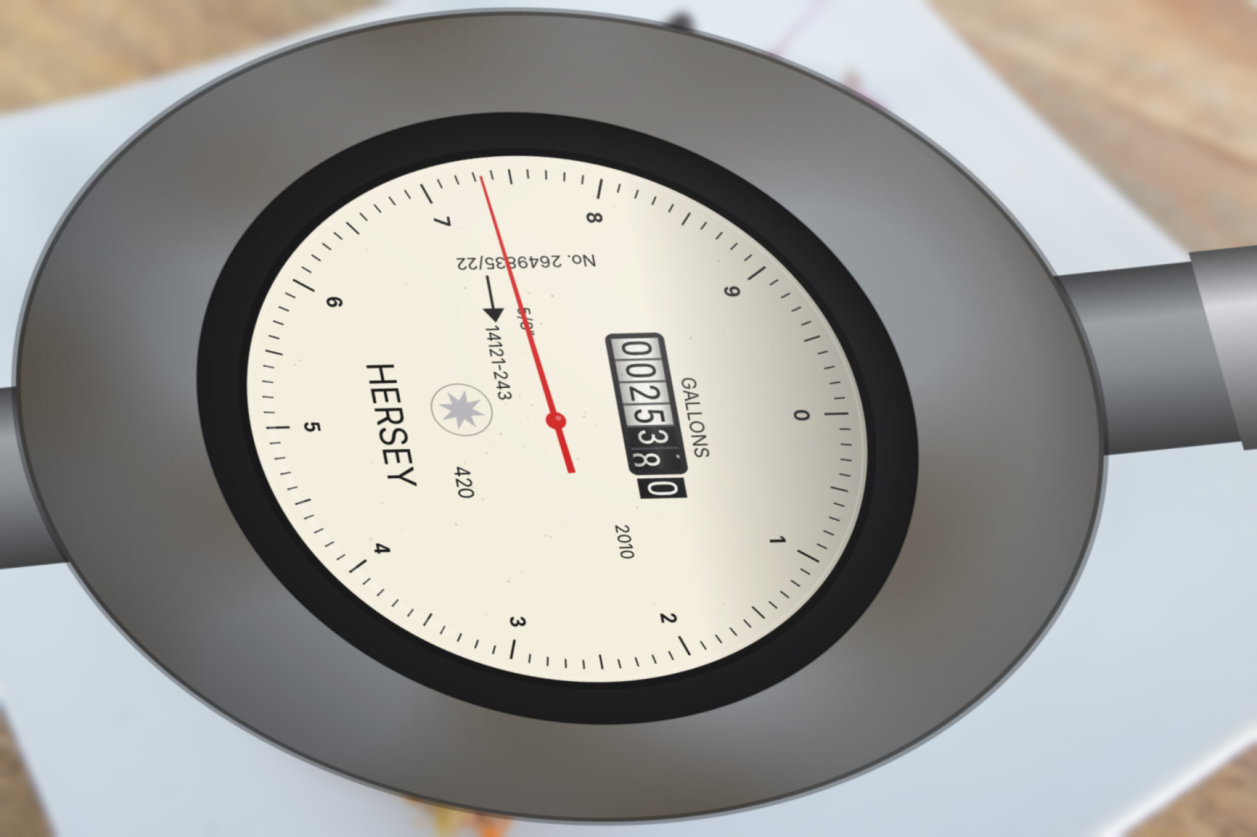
25377.3 gal
